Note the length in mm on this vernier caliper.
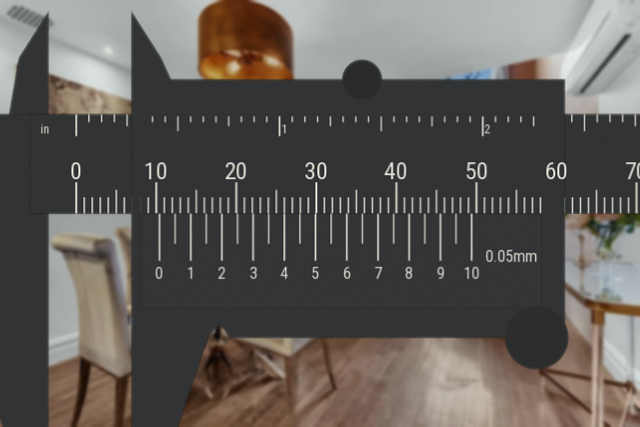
10.4 mm
